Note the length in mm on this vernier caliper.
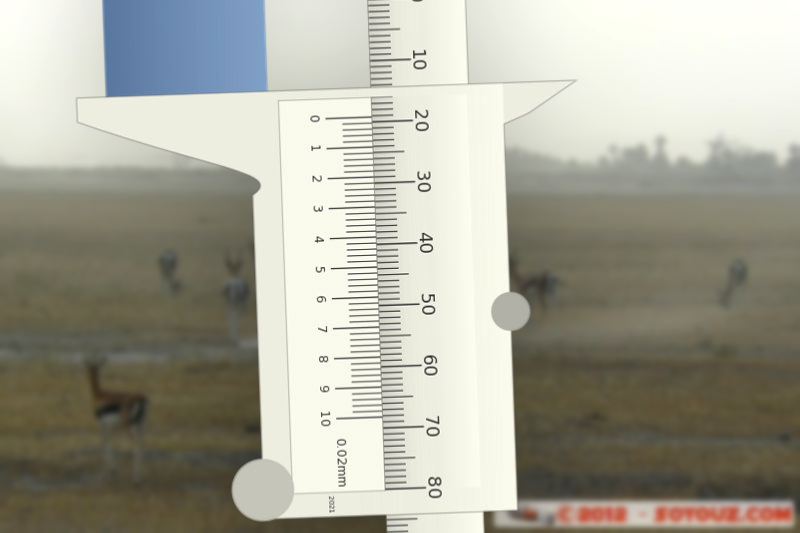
19.2 mm
